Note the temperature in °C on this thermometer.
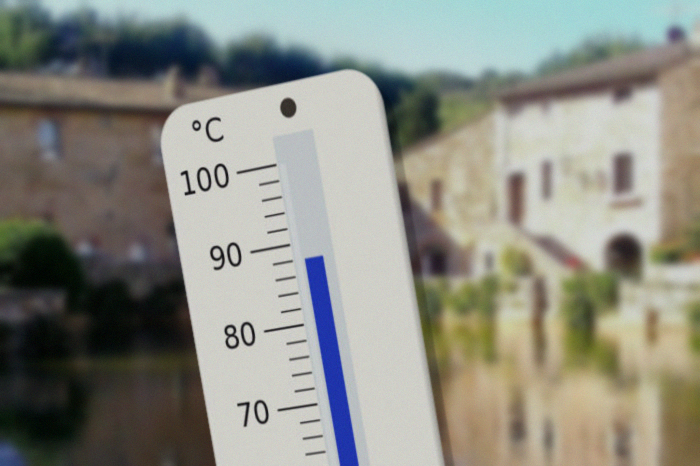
88 °C
